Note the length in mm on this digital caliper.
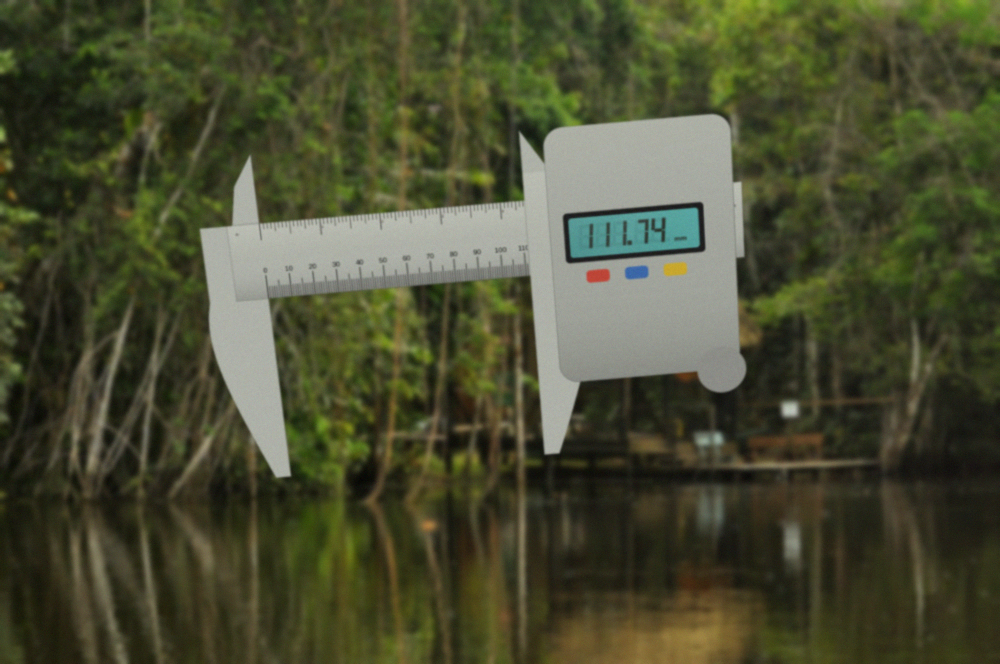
111.74 mm
